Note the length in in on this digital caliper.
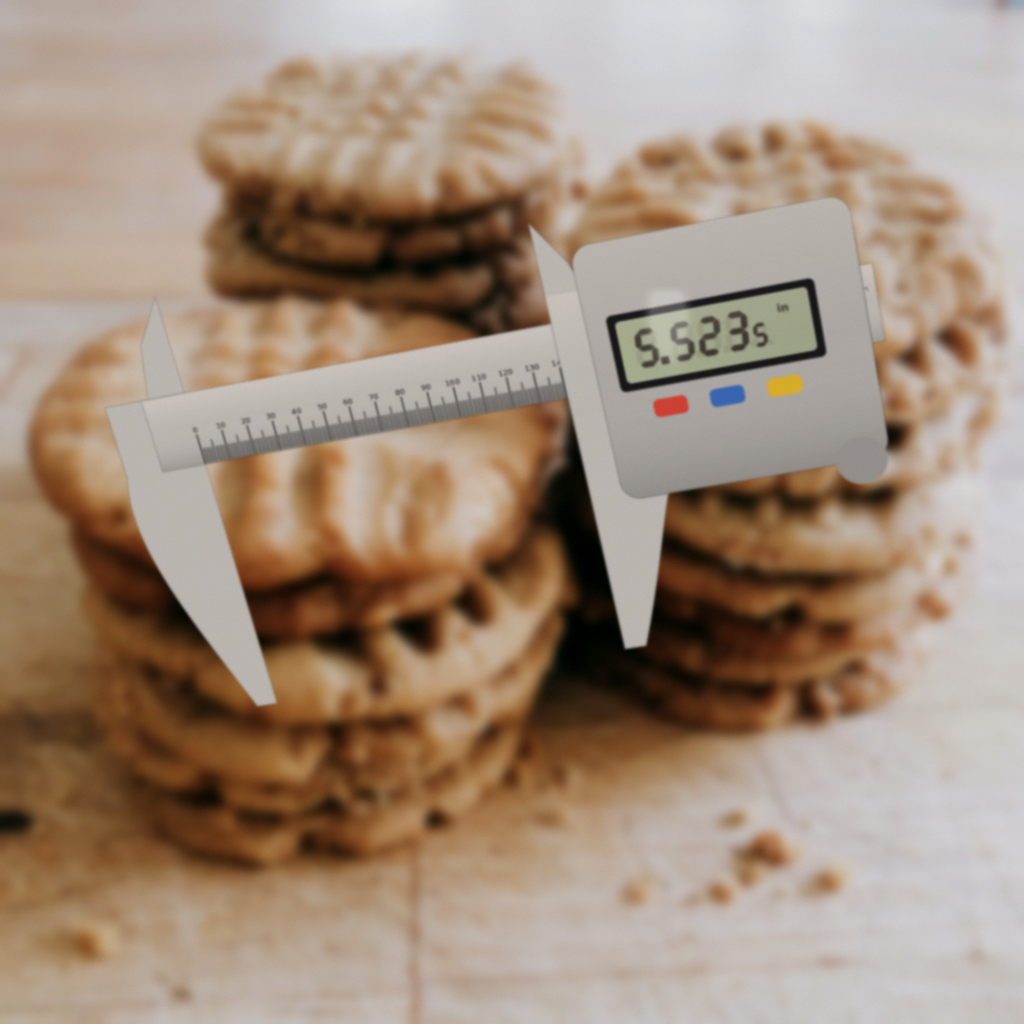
5.5235 in
